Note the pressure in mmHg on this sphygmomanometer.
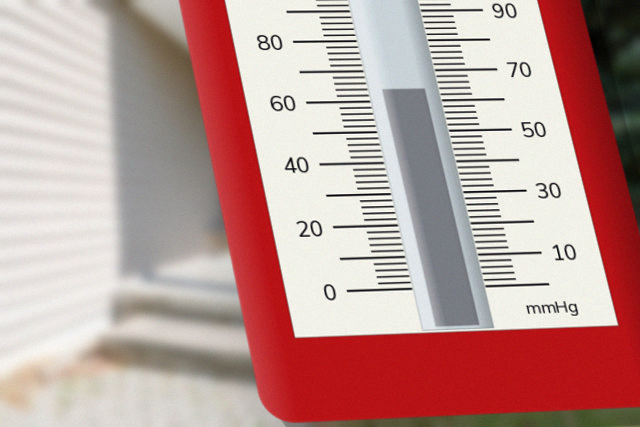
64 mmHg
